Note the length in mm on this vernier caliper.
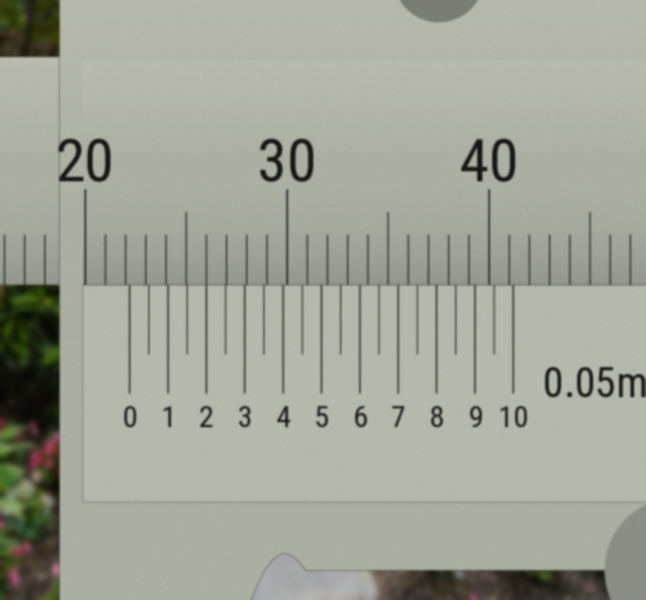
22.2 mm
